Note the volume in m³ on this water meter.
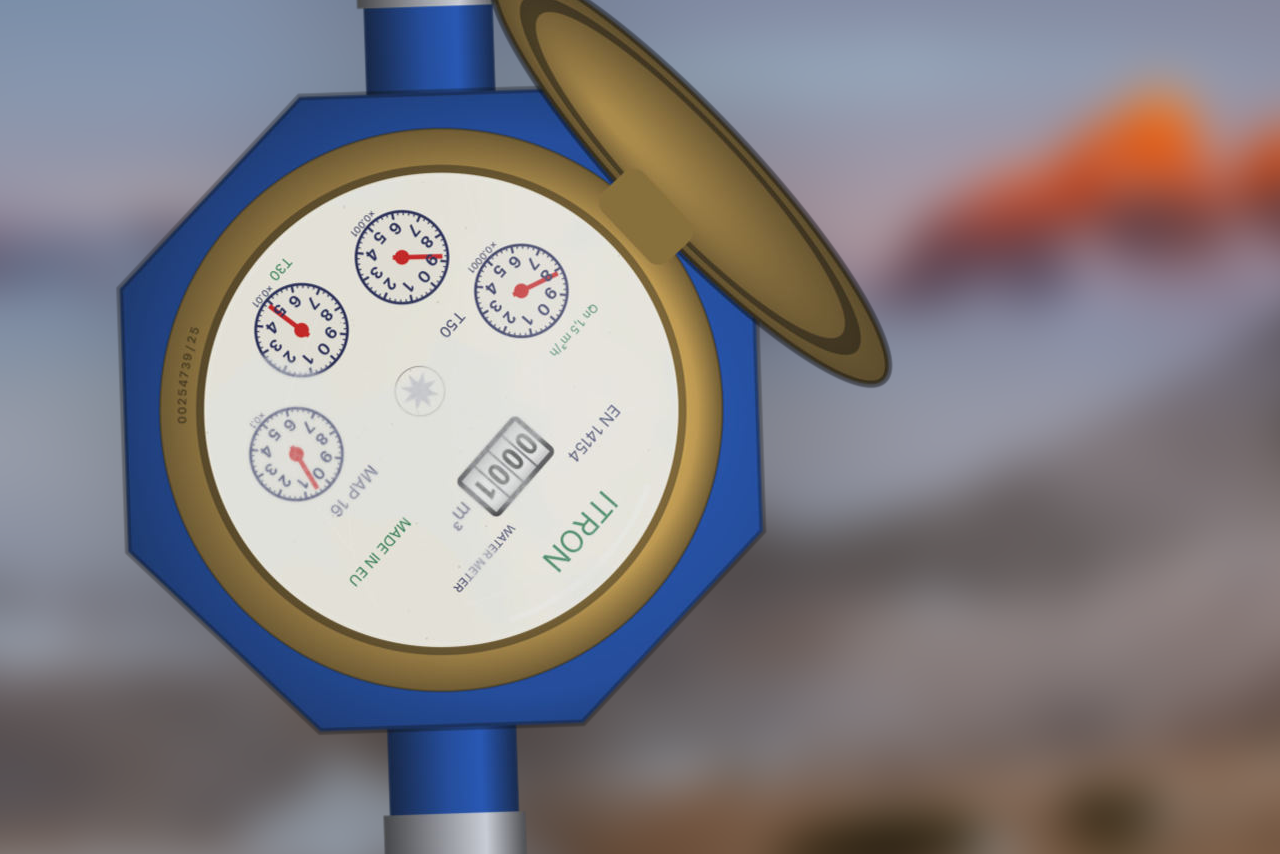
1.0488 m³
